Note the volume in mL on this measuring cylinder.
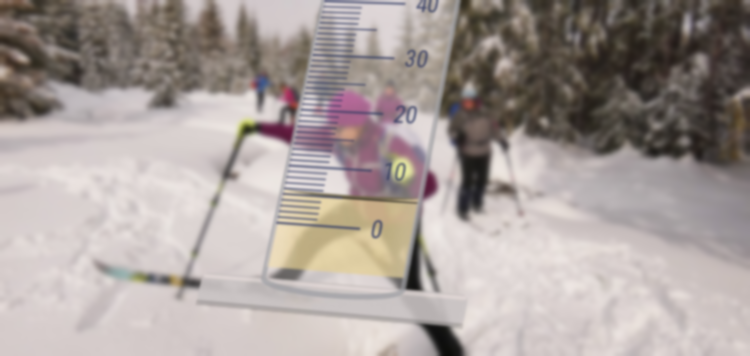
5 mL
